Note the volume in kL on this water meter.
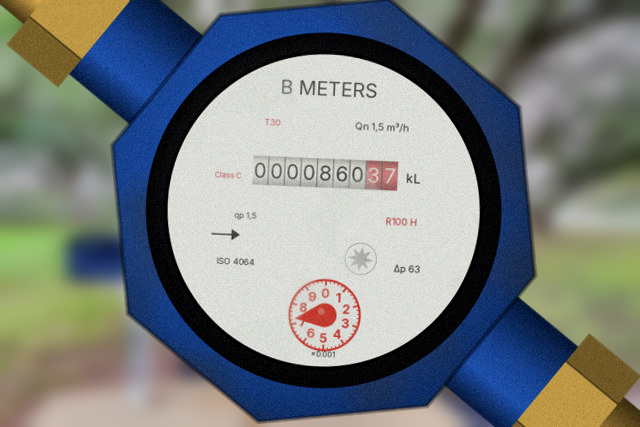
860.377 kL
